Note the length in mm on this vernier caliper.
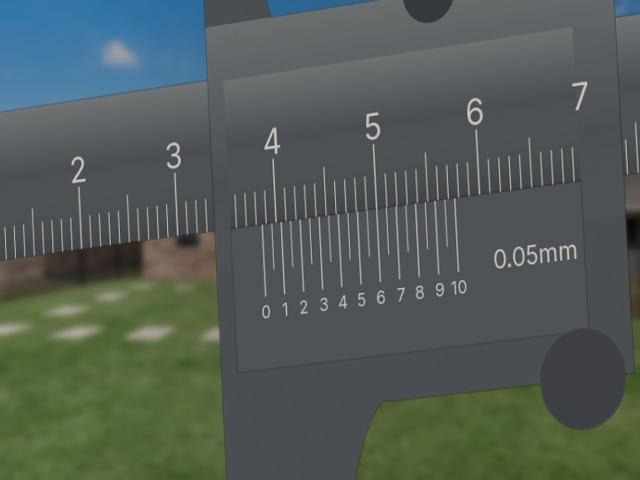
38.6 mm
